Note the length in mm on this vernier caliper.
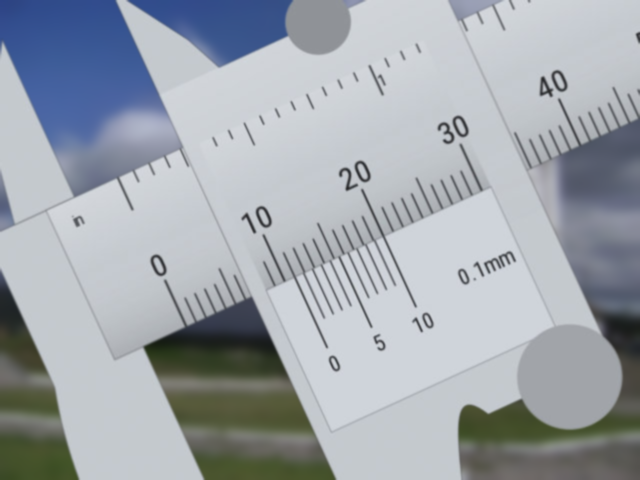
11.0 mm
